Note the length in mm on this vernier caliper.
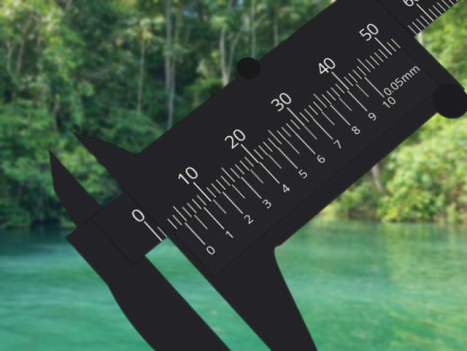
4.6 mm
